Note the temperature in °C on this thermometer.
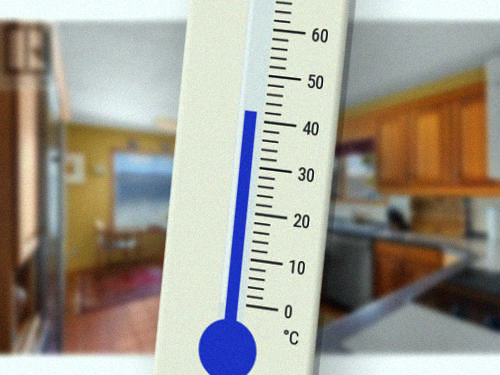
42 °C
